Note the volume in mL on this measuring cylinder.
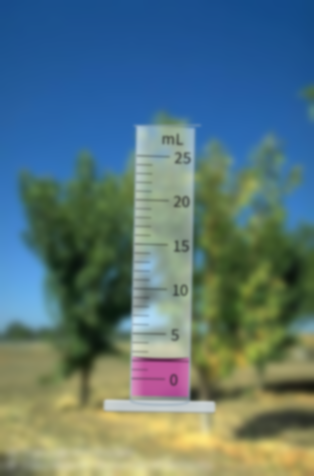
2 mL
